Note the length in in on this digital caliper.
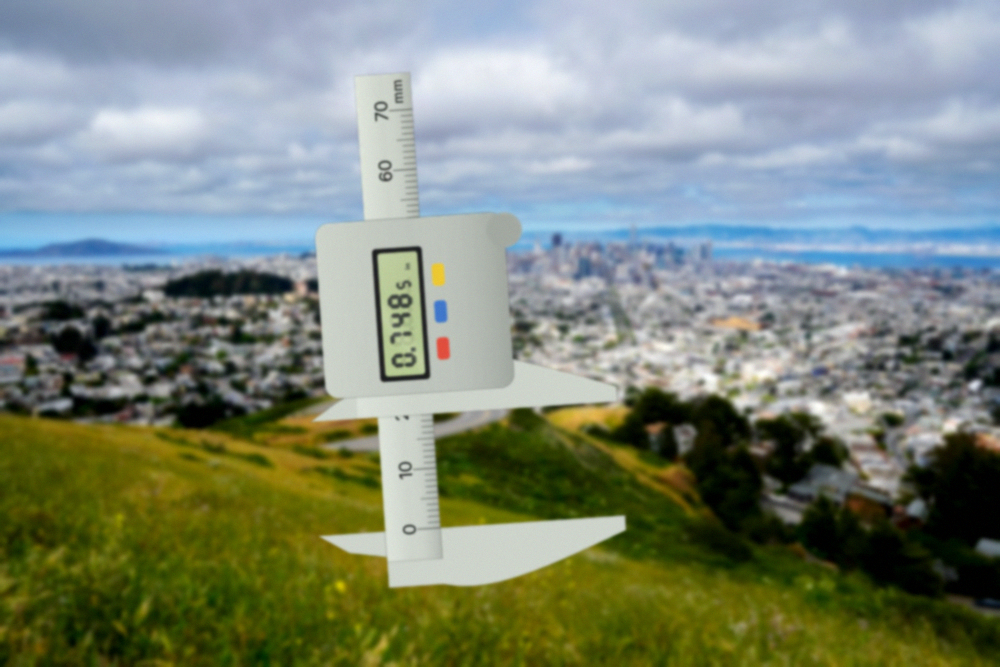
0.7485 in
